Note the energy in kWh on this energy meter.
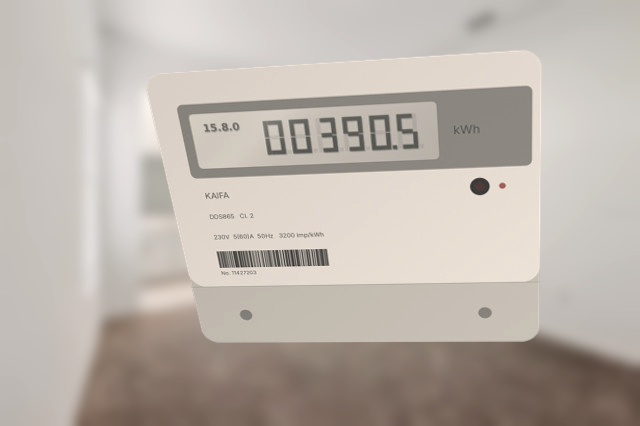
390.5 kWh
